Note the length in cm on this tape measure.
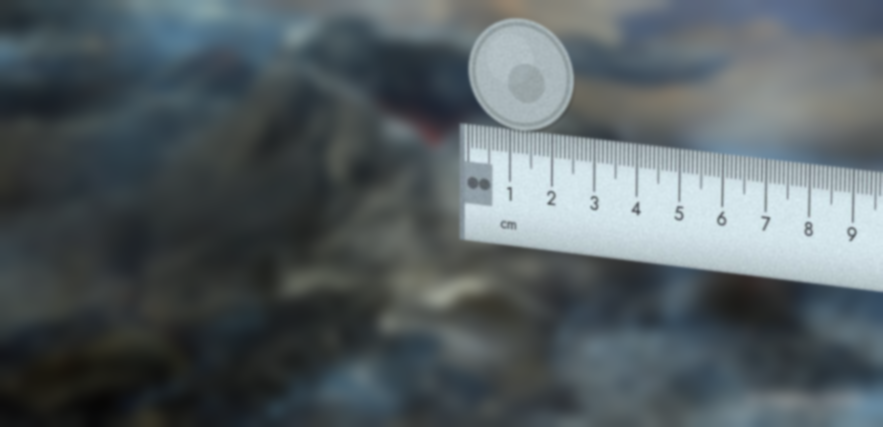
2.5 cm
